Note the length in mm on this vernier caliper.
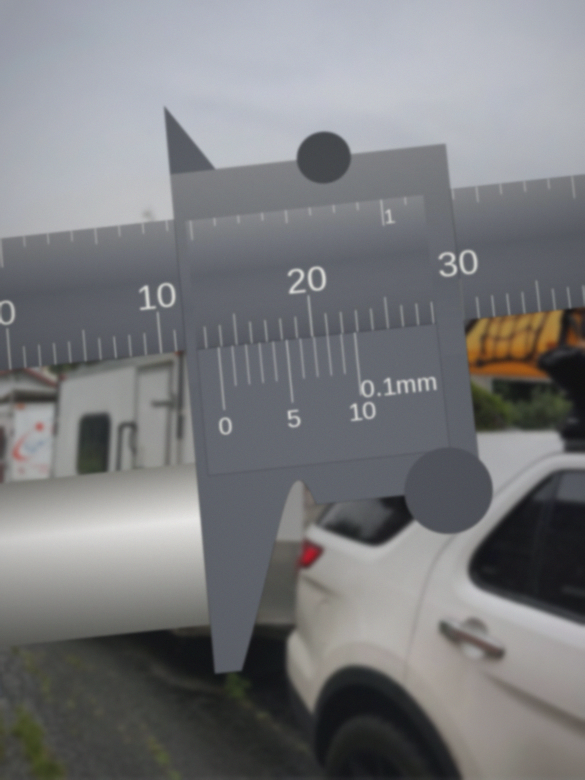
13.8 mm
